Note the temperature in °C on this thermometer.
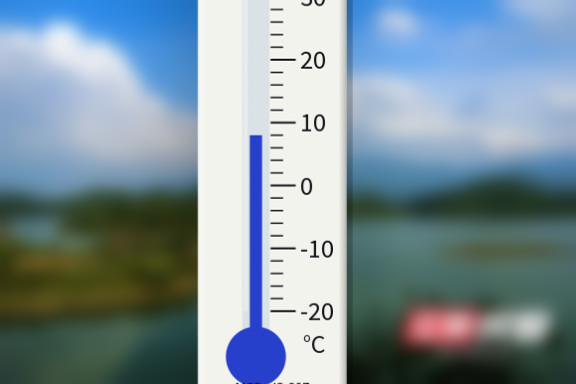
8 °C
